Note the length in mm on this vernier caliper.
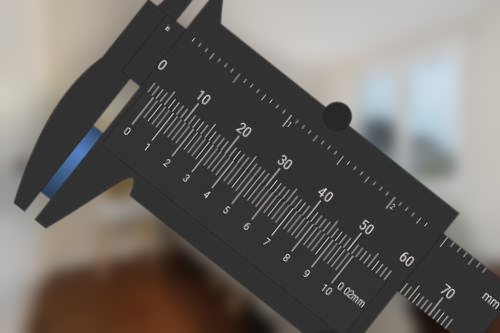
2.5 mm
